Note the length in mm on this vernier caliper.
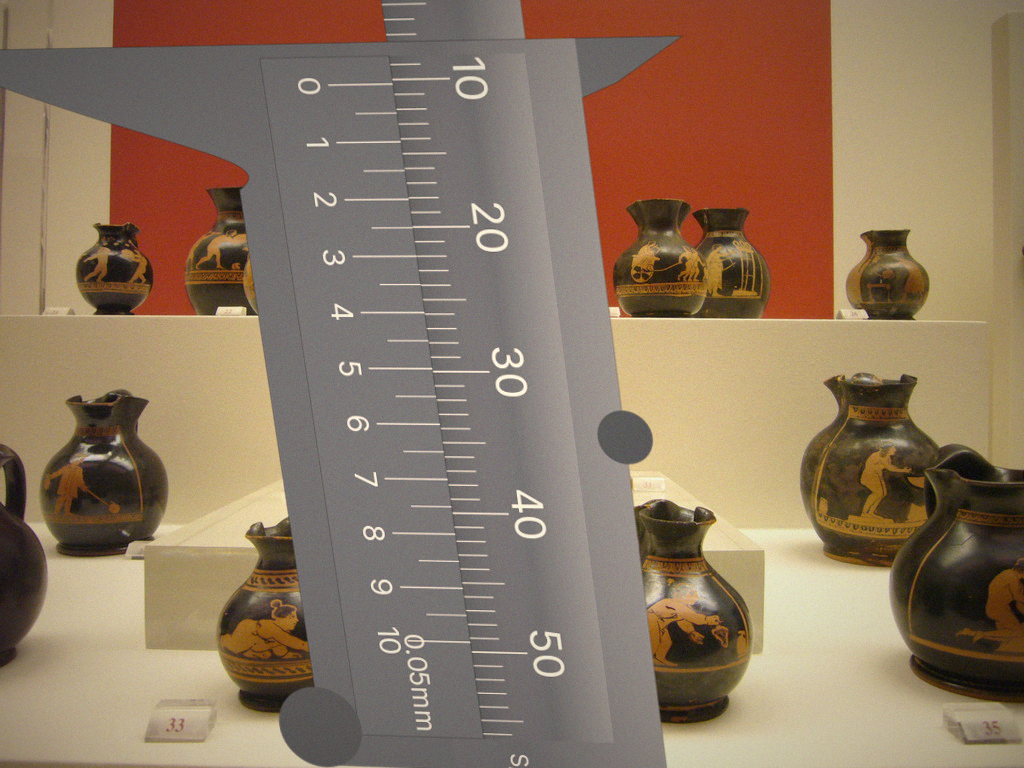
10.3 mm
